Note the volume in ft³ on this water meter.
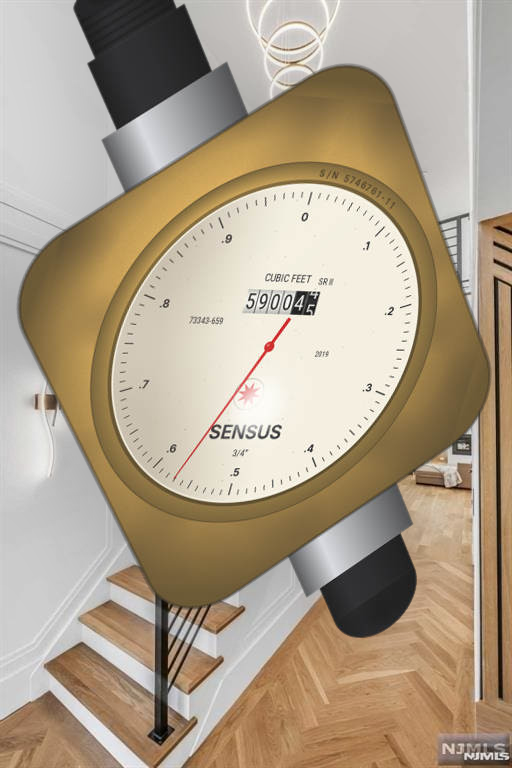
590044.57 ft³
